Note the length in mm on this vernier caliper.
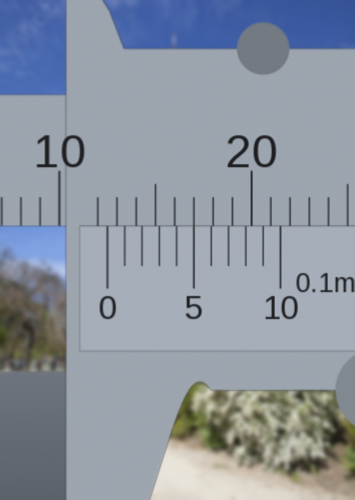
12.5 mm
